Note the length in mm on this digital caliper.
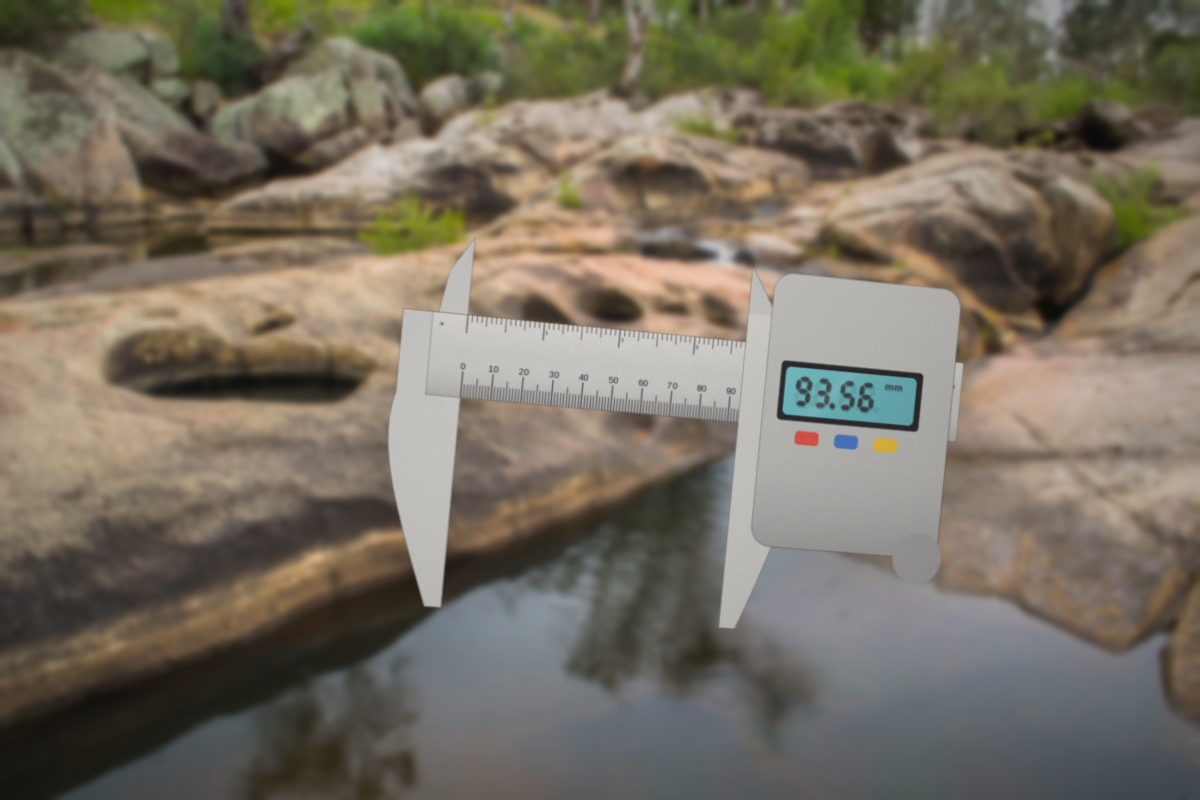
93.56 mm
